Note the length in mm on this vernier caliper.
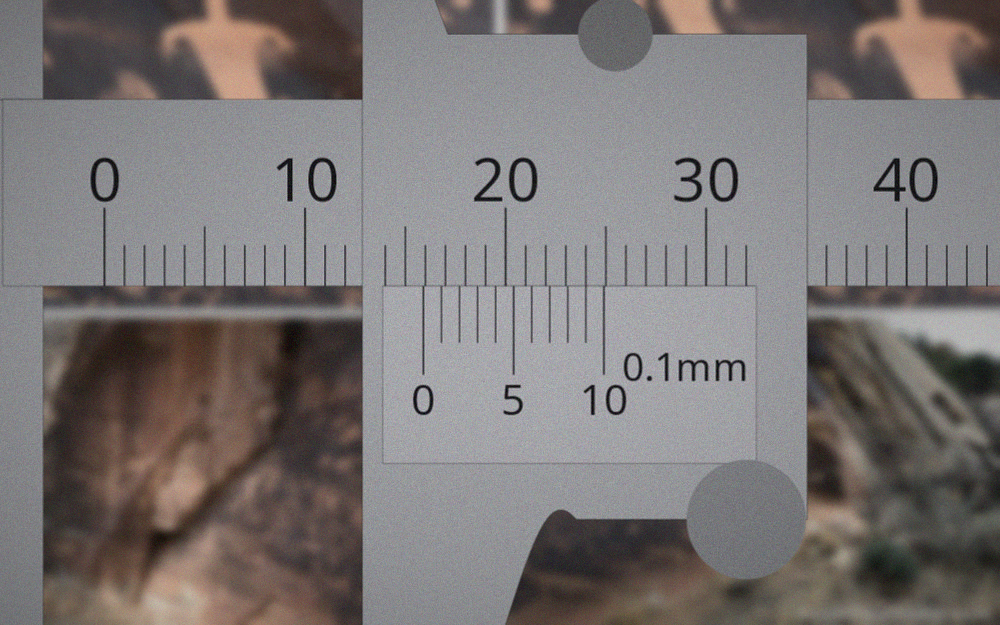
15.9 mm
